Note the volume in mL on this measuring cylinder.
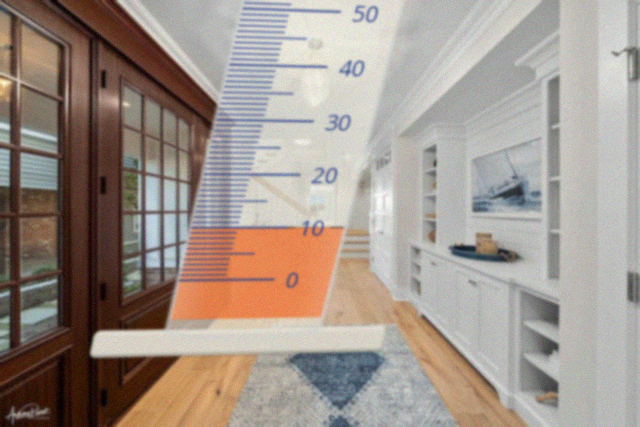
10 mL
